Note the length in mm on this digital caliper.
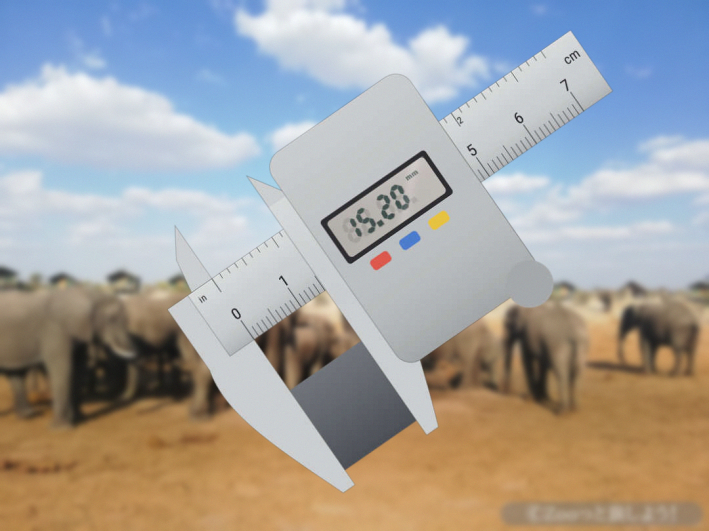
15.20 mm
